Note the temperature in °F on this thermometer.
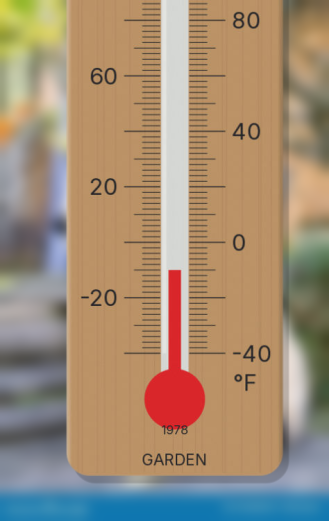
-10 °F
